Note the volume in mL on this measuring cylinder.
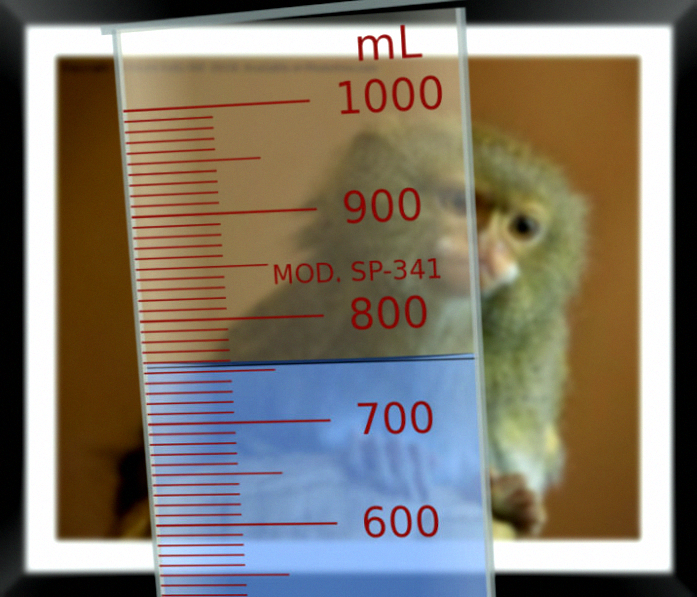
755 mL
